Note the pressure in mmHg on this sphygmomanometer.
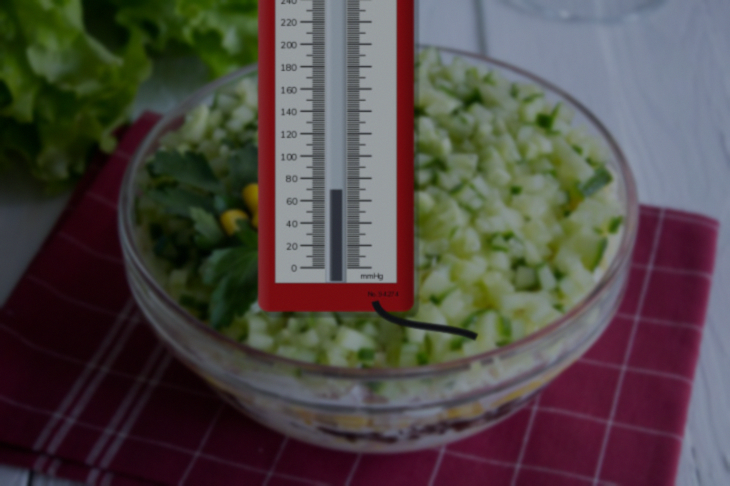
70 mmHg
